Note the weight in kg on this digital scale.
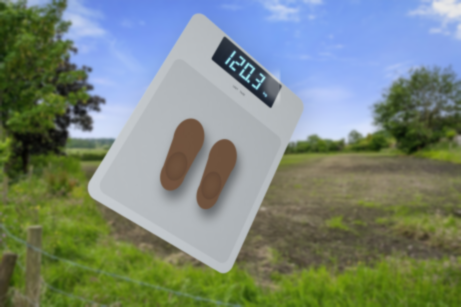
120.3 kg
